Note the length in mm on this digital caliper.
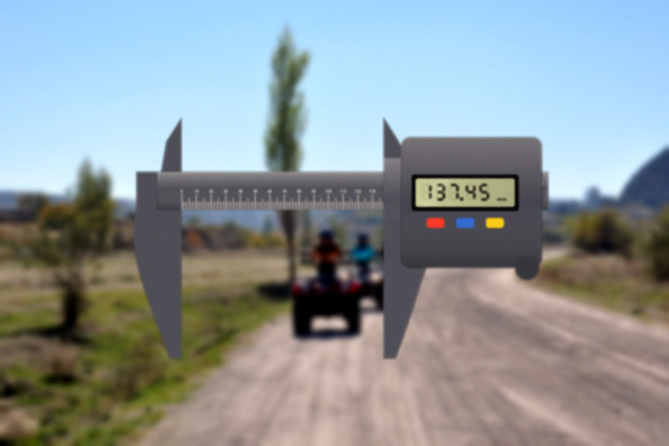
137.45 mm
